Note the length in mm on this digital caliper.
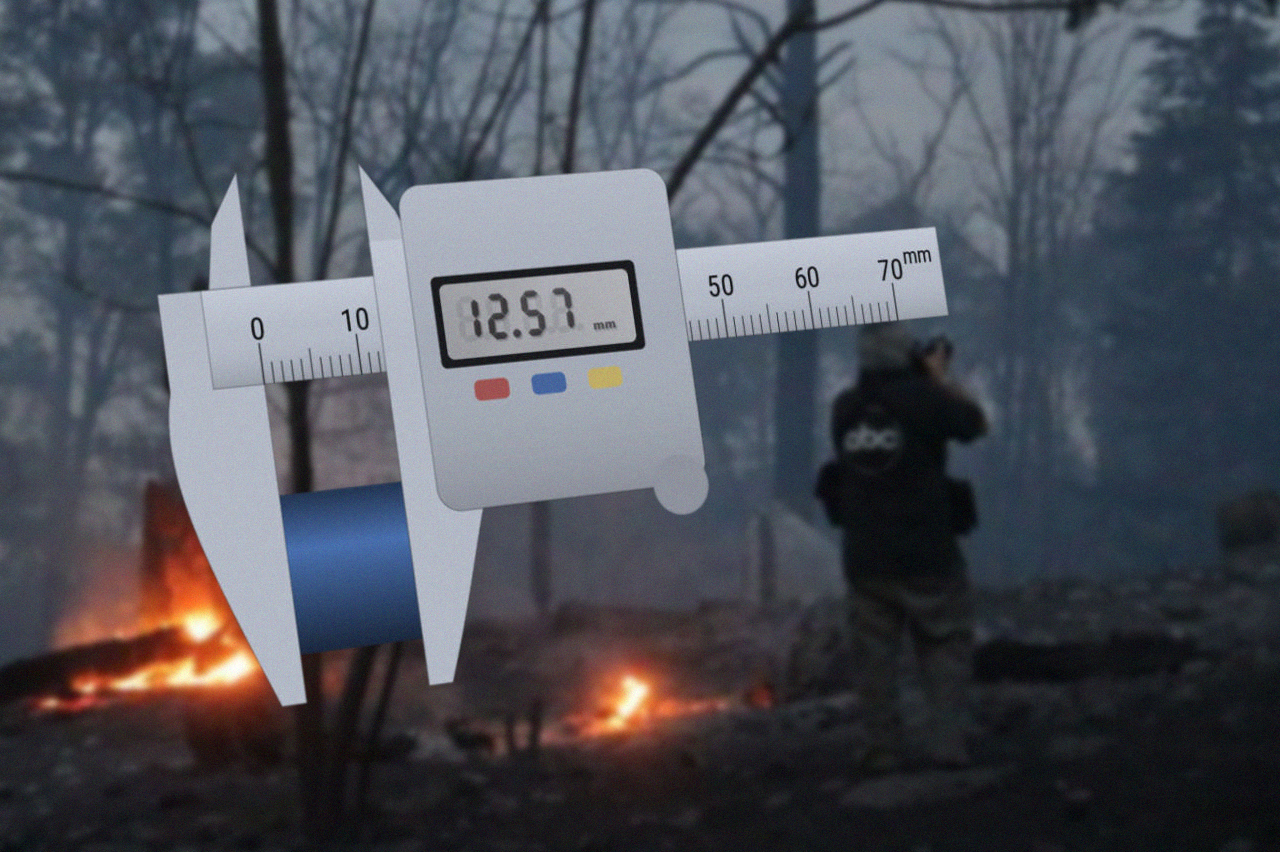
12.57 mm
